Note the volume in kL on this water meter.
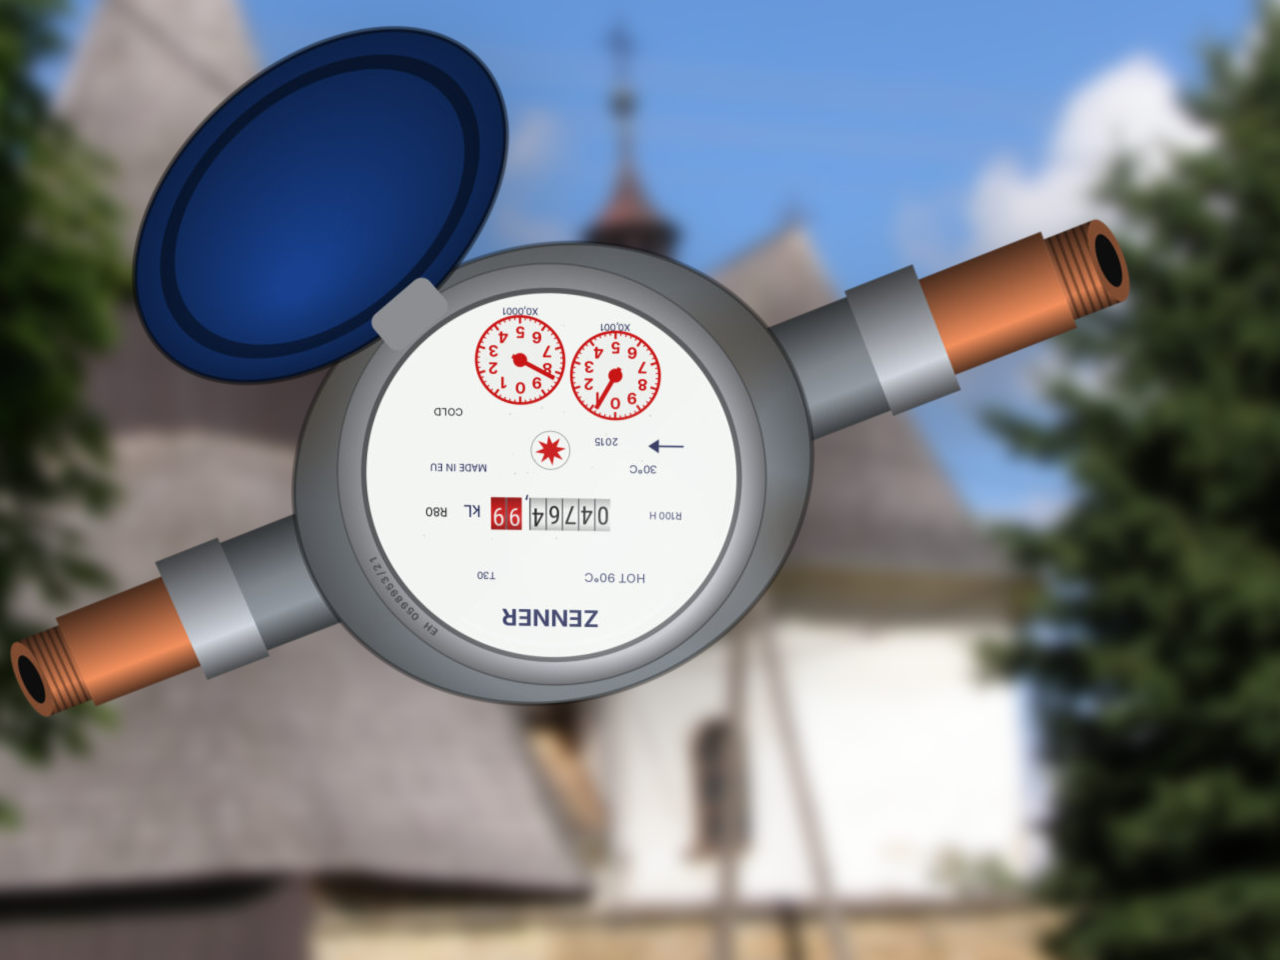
4764.9908 kL
